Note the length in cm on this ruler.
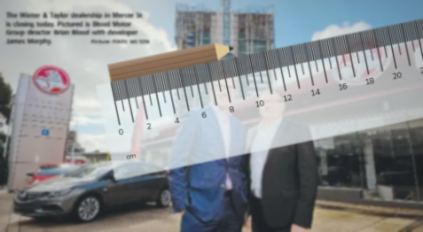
9 cm
